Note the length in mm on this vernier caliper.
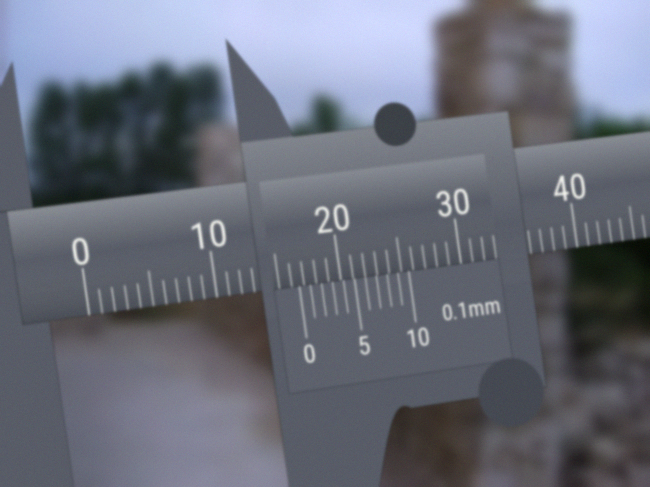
16.6 mm
